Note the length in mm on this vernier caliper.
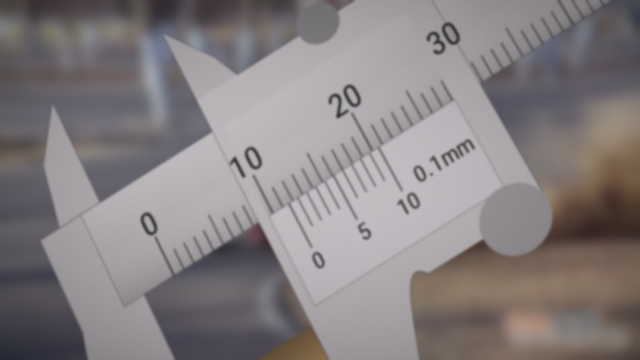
11.6 mm
